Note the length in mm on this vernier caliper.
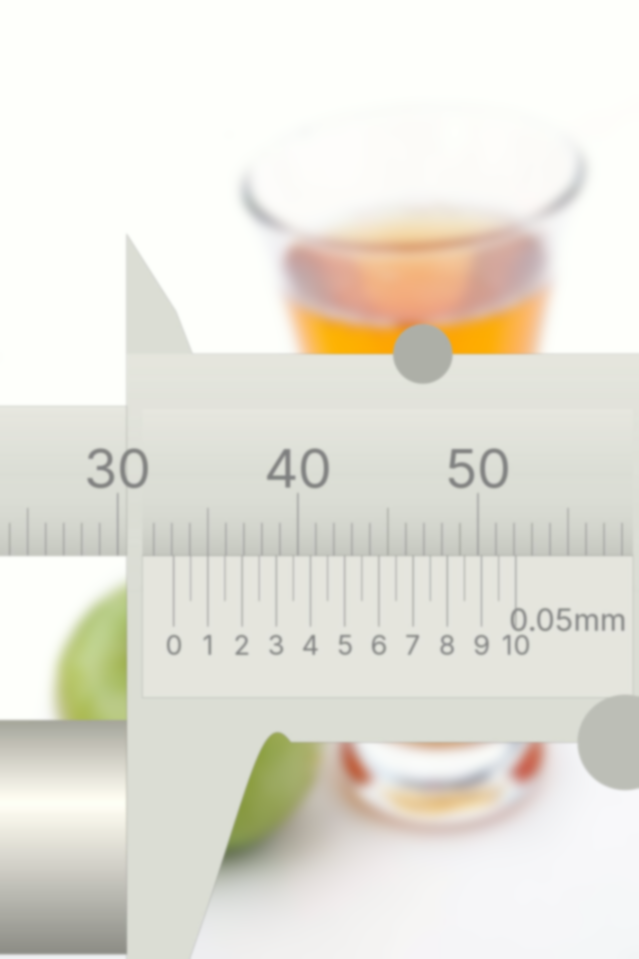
33.1 mm
